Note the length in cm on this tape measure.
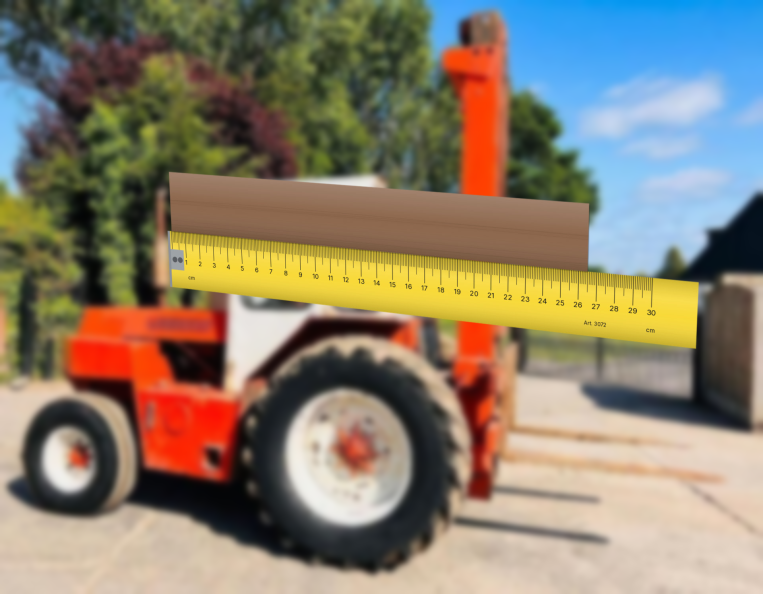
26.5 cm
